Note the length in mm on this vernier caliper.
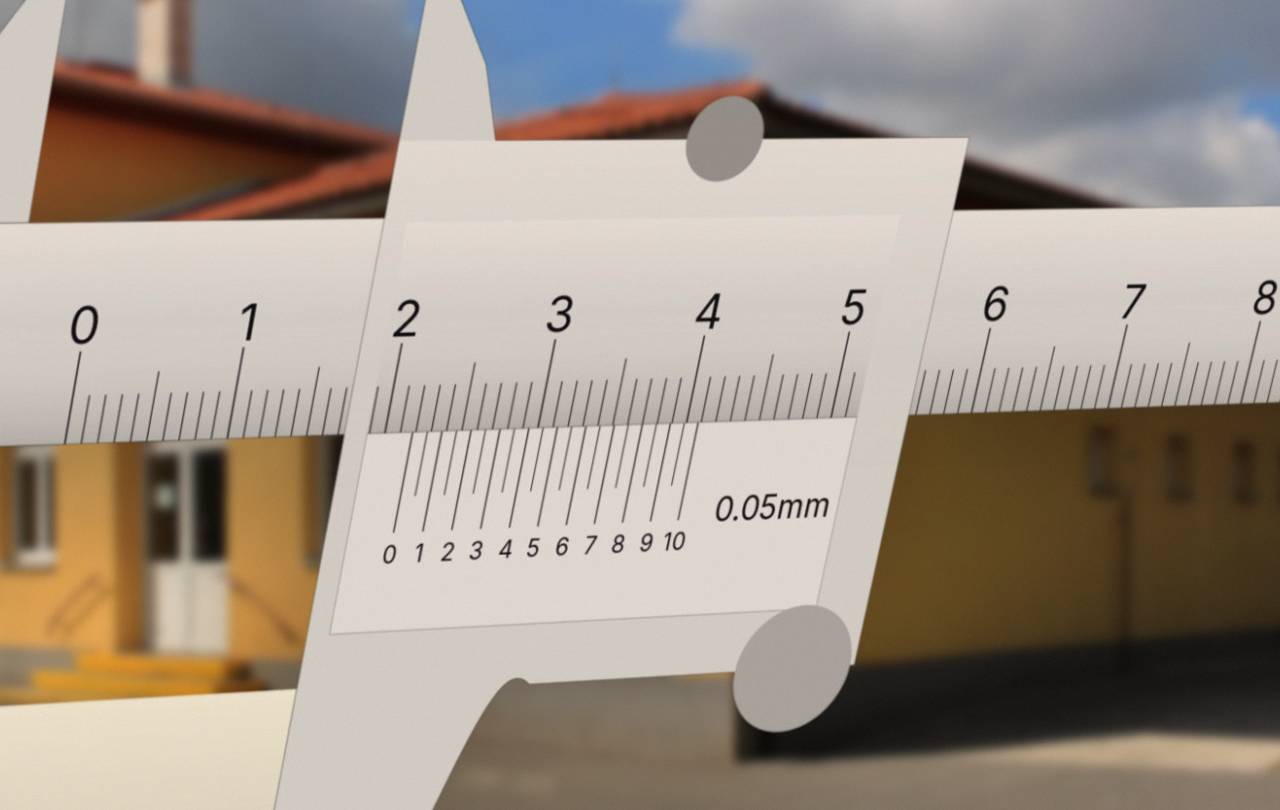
21.8 mm
